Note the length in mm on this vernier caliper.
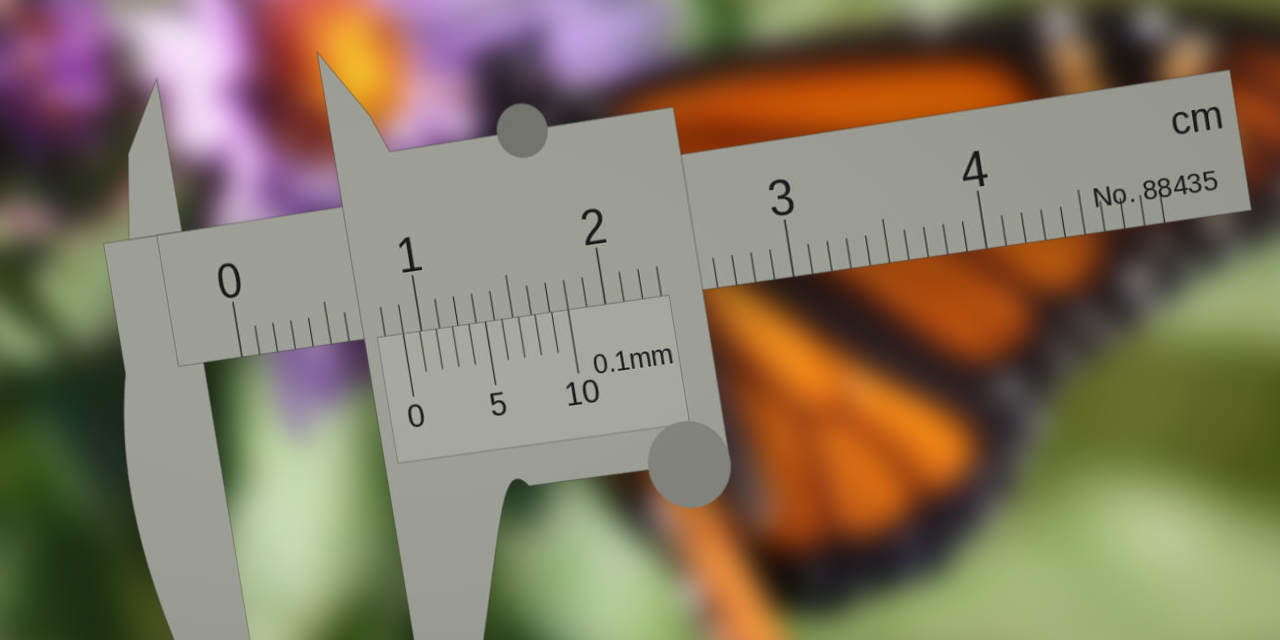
9.0 mm
